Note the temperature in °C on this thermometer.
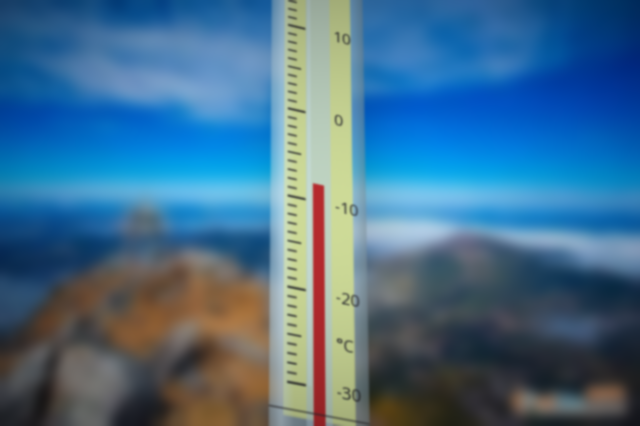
-8 °C
